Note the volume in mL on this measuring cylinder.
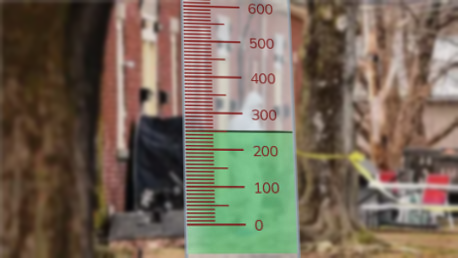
250 mL
